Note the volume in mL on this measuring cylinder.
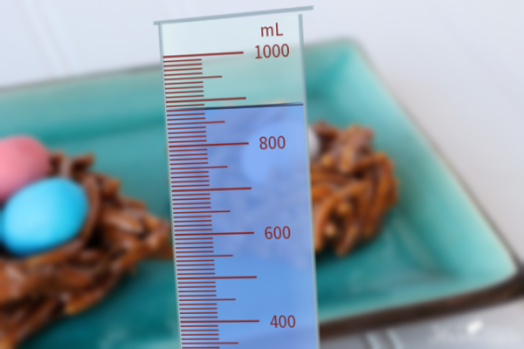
880 mL
